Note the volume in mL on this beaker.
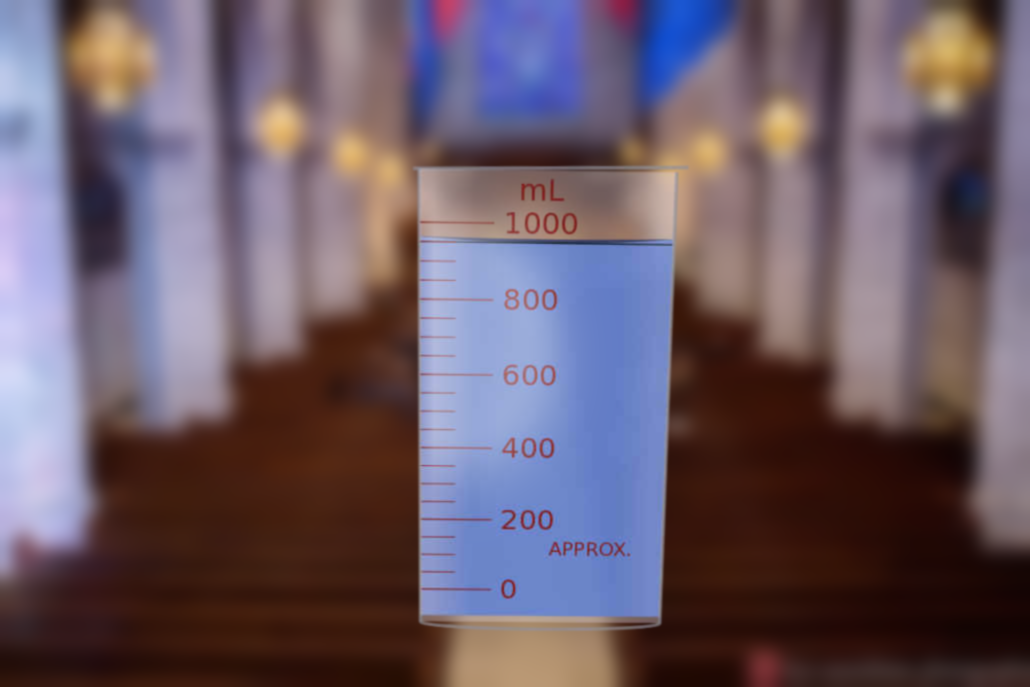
950 mL
